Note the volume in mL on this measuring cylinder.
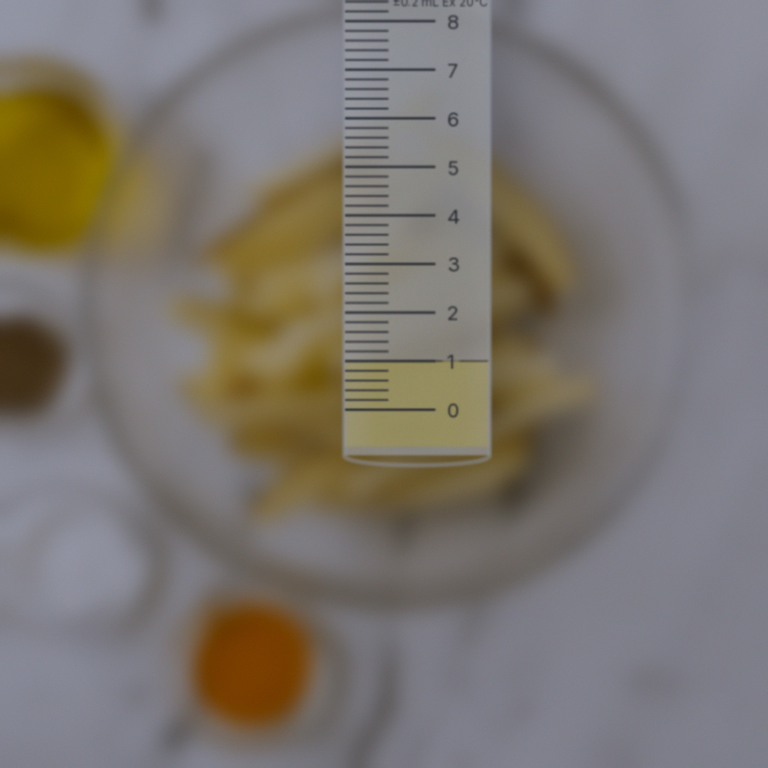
1 mL
